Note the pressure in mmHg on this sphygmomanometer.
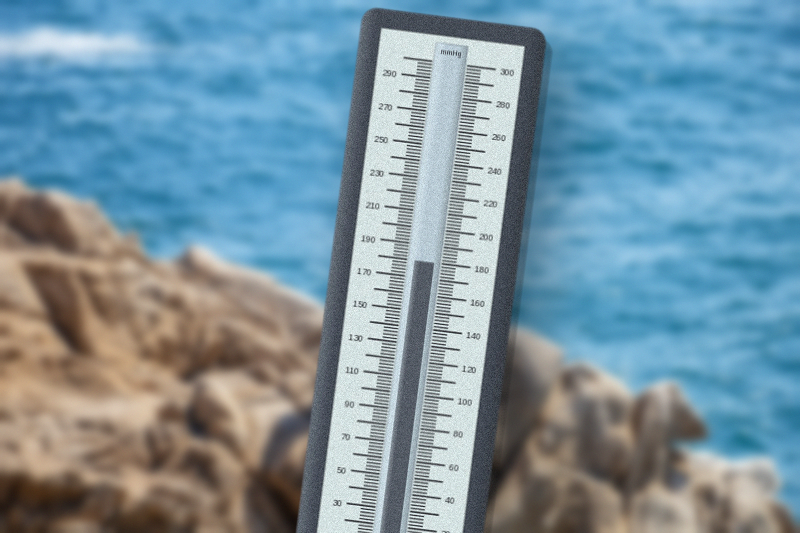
180 mmHg
